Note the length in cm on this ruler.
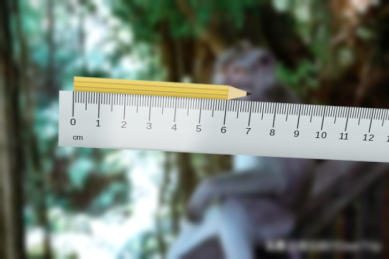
7 cm
